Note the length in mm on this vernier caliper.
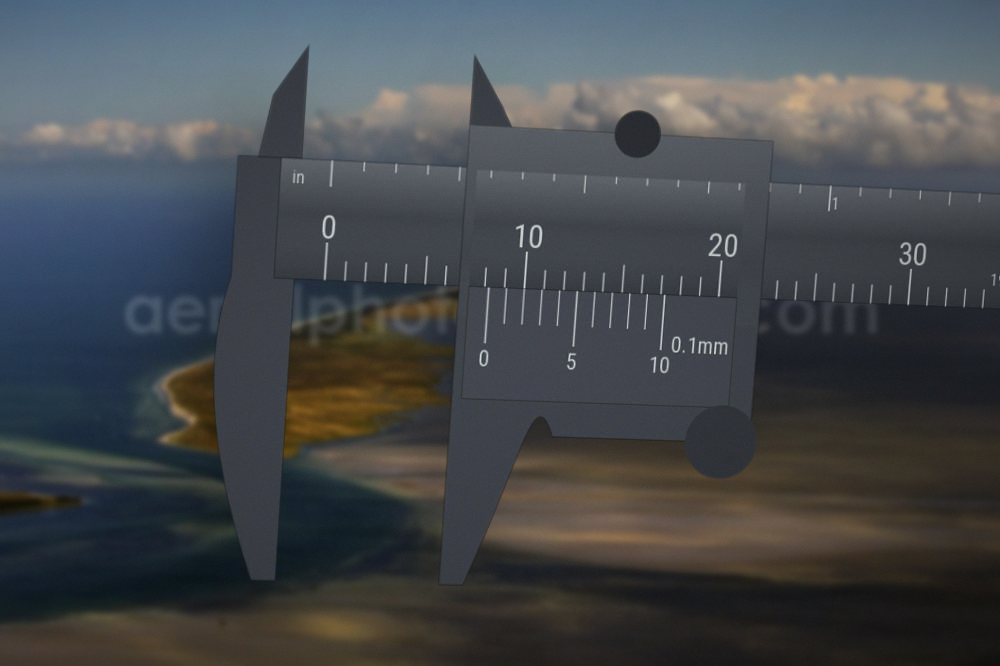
8.2 mm
